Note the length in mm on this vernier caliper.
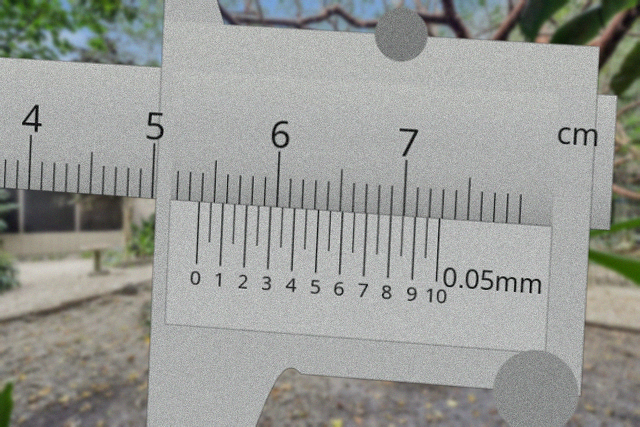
53.8 mm
